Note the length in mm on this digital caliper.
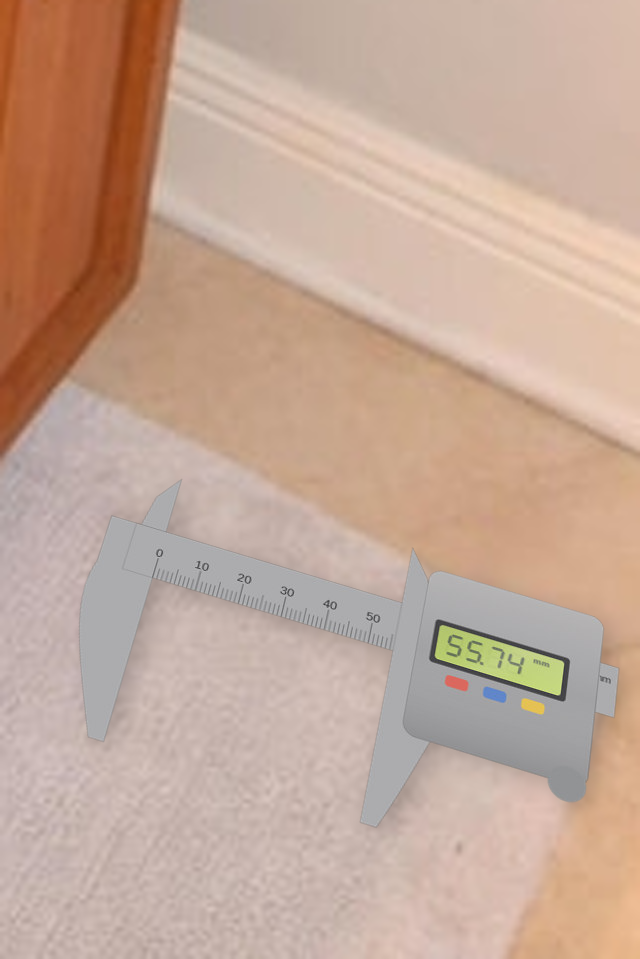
55.74 mm
